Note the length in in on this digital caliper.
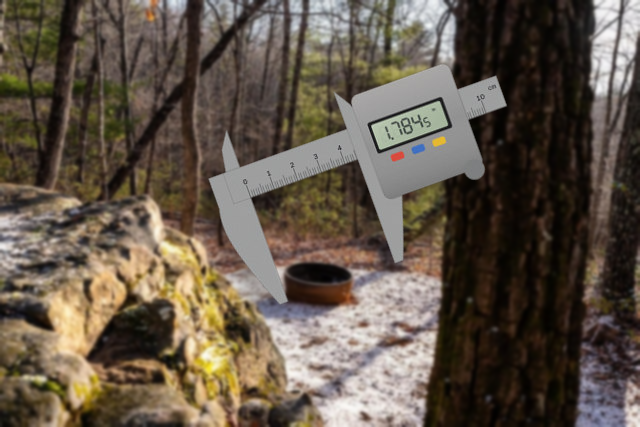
1.7845 in
